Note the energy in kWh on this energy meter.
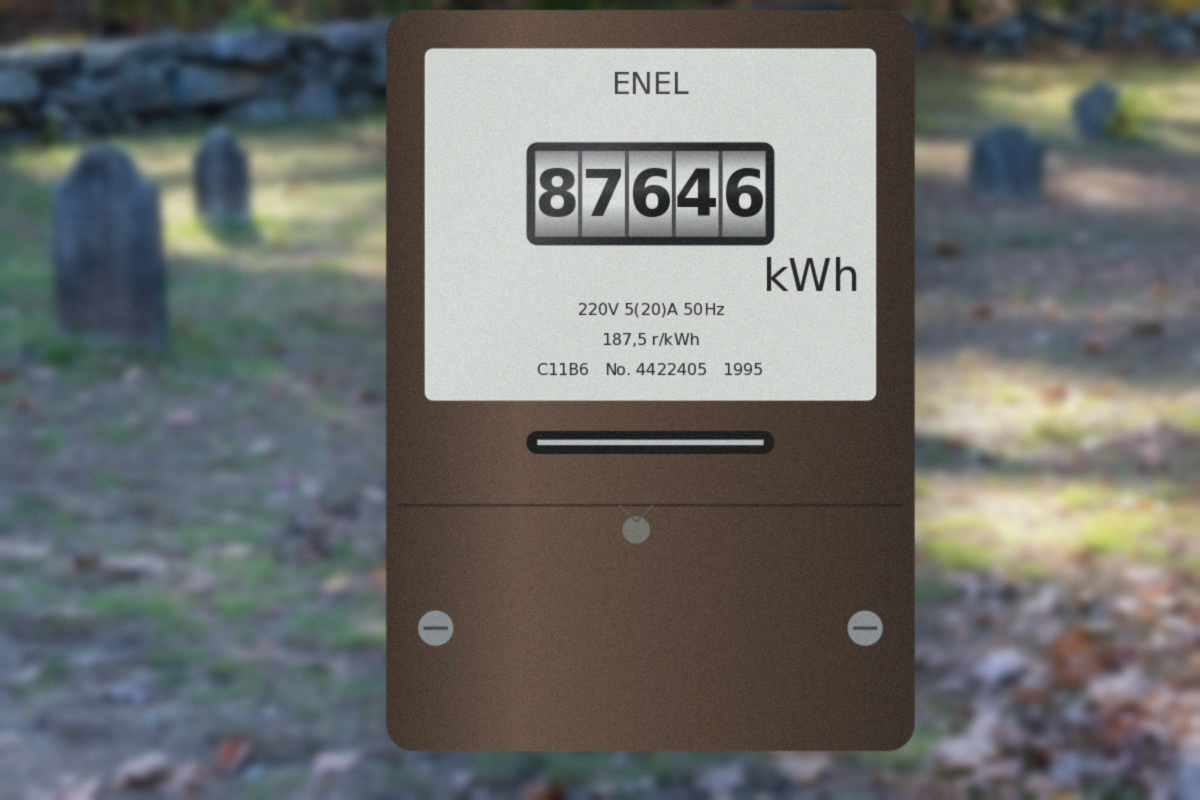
87646 kWh
